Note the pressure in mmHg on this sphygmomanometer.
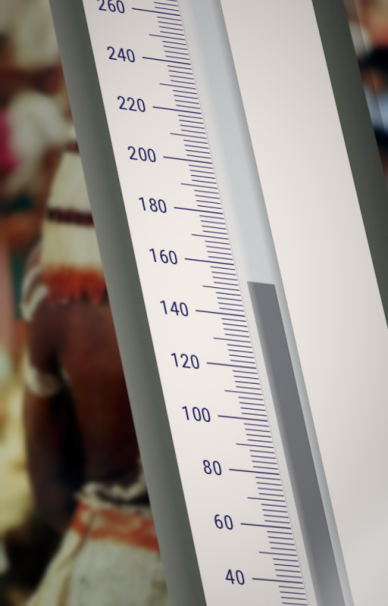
154 mmHg
